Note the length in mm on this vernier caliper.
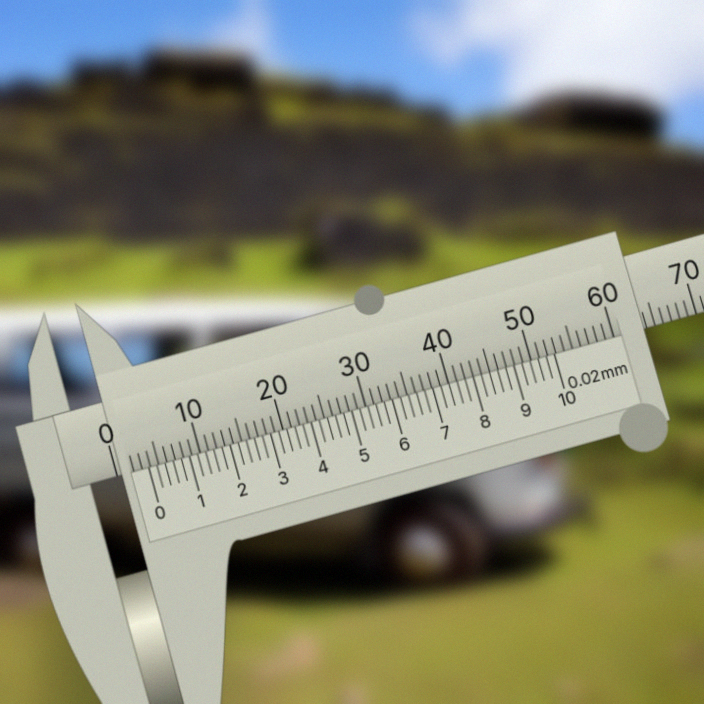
3.8 mm
